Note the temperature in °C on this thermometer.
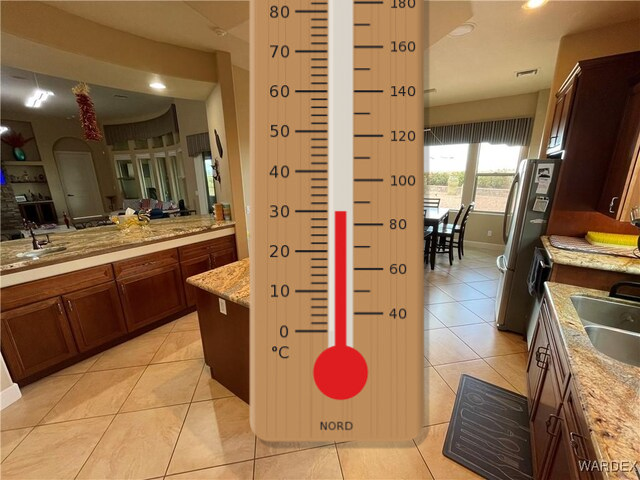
30 °C
